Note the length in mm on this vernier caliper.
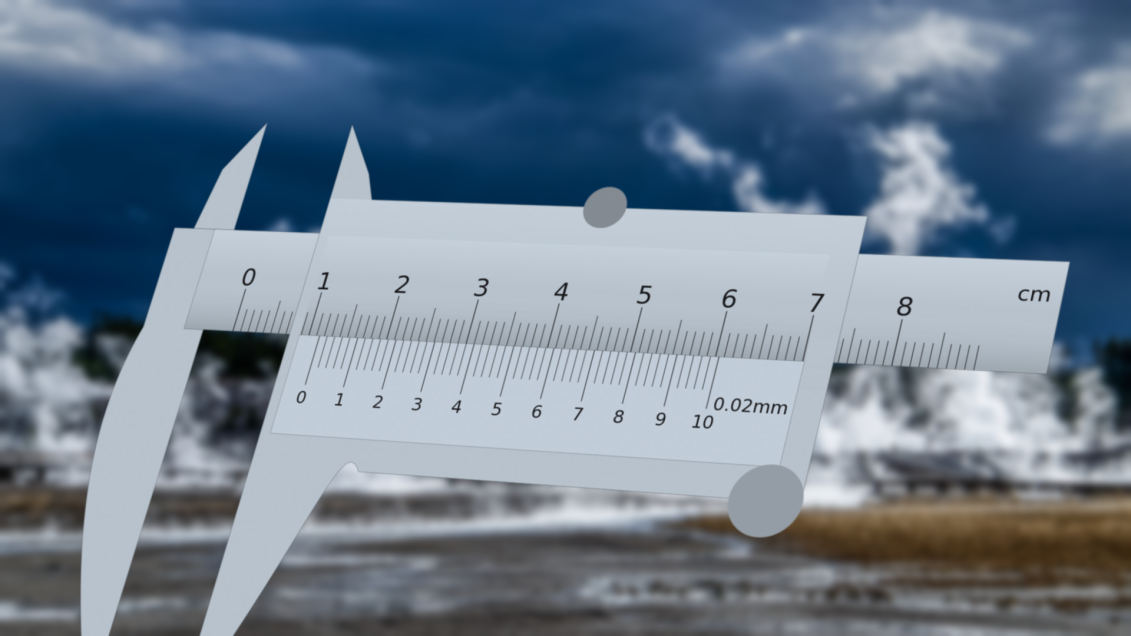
11.4 mm
